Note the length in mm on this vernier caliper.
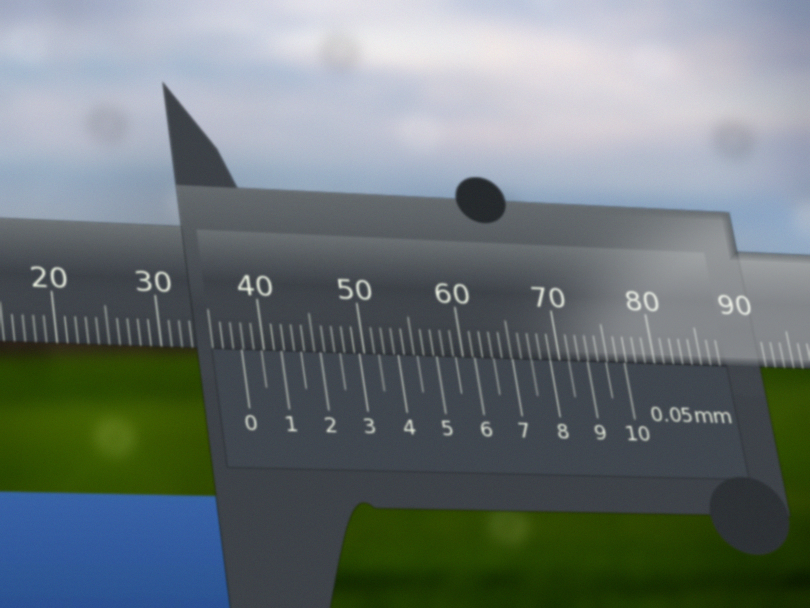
37.8 mm
